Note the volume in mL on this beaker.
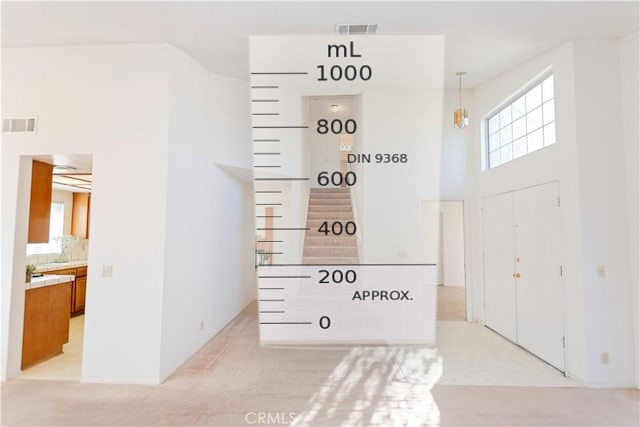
250 mL
